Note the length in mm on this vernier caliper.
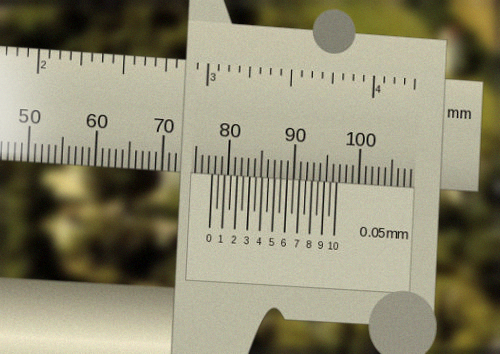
77.6 mm
